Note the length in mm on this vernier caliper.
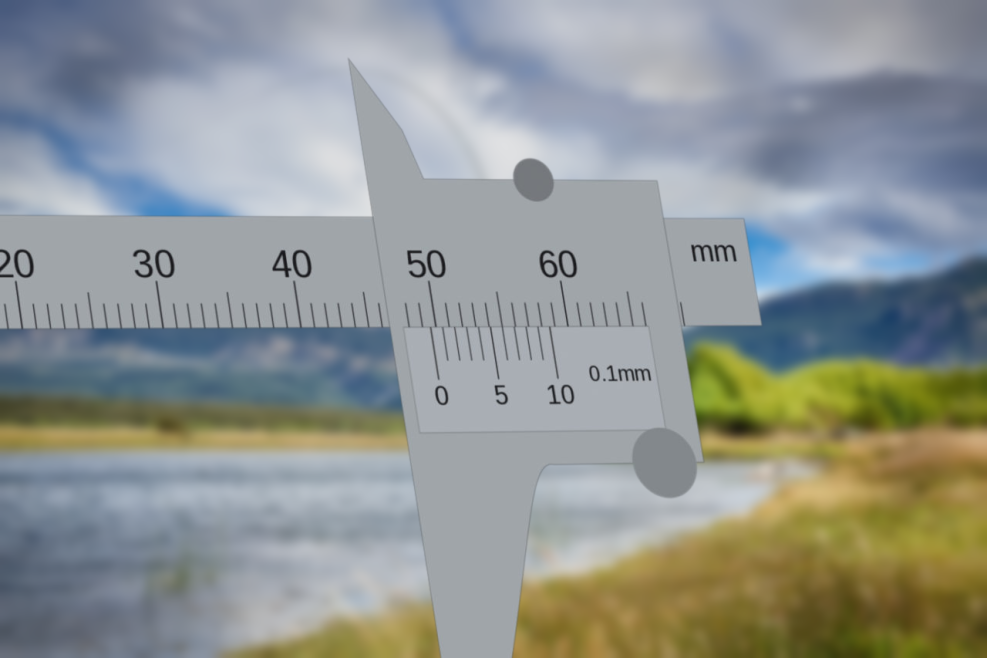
49.6 mm
